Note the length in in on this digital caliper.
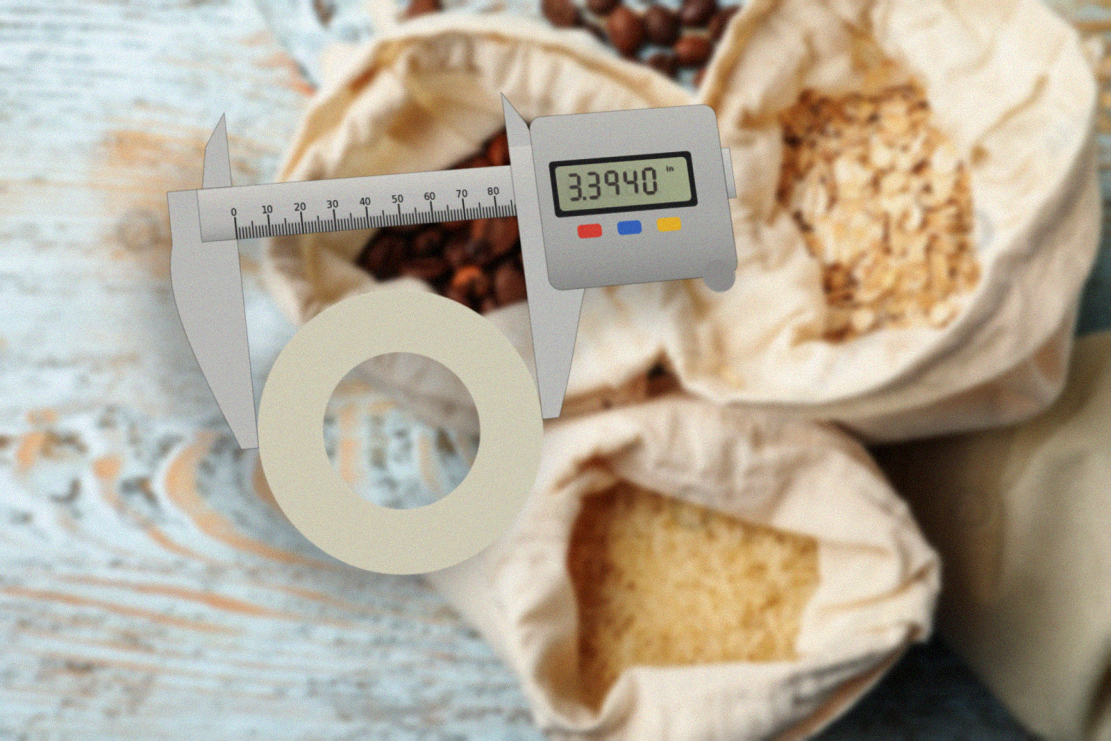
3.3940 in
